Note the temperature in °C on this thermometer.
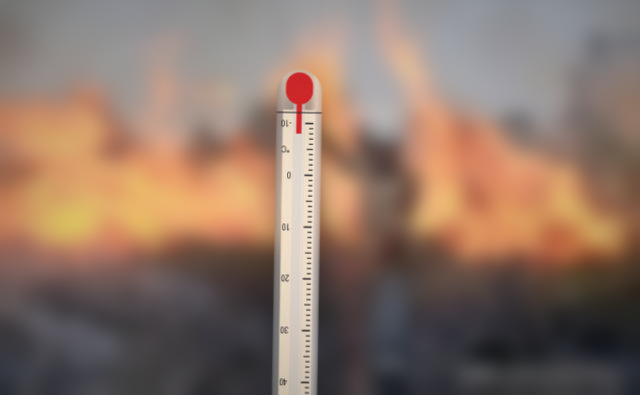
-8 °C
